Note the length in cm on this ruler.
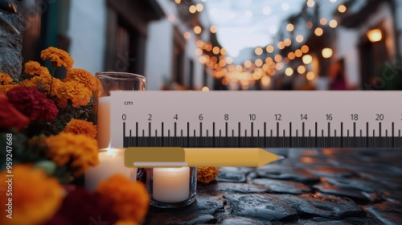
12.5 cm
